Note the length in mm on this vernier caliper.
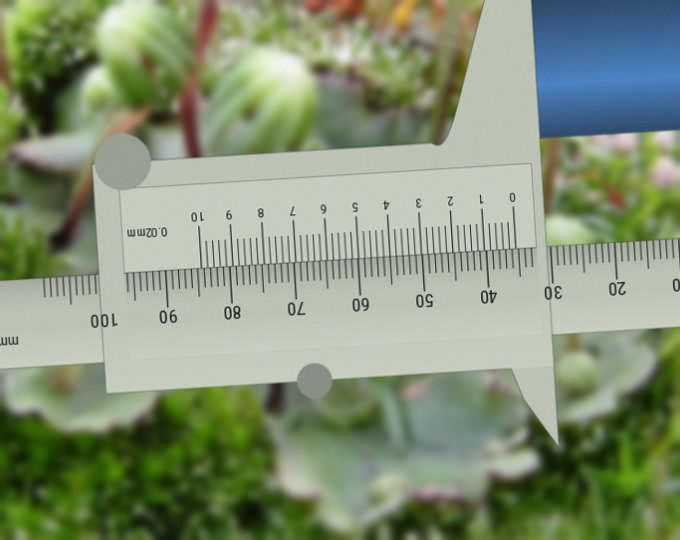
35.4 mm
